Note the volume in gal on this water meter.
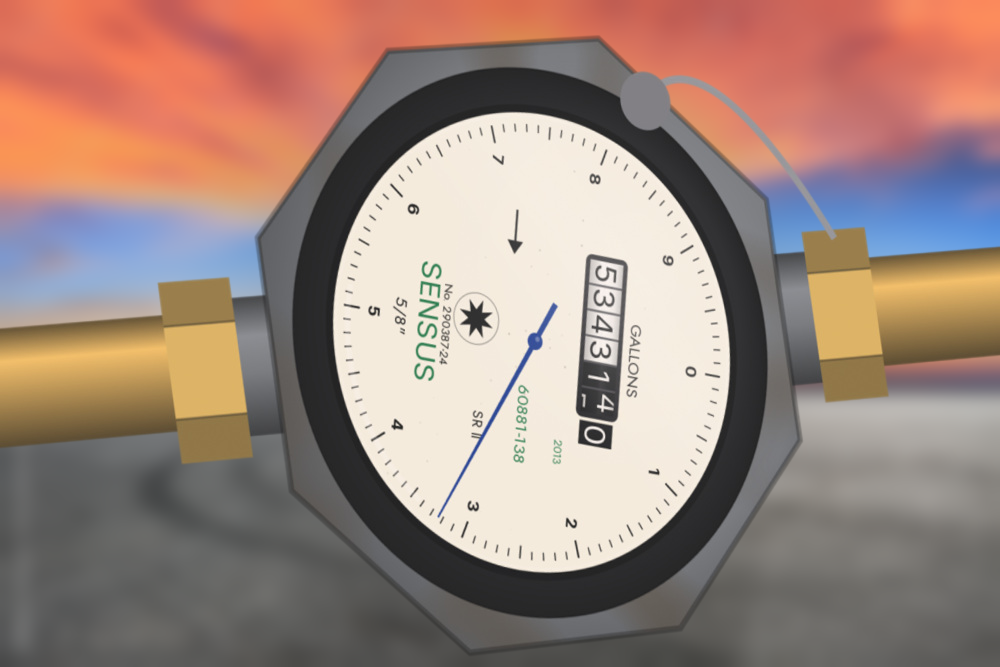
5343143.2 gal
